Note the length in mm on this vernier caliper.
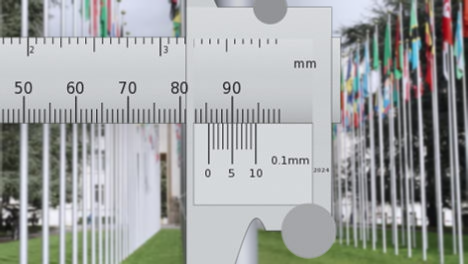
85.5 mm
